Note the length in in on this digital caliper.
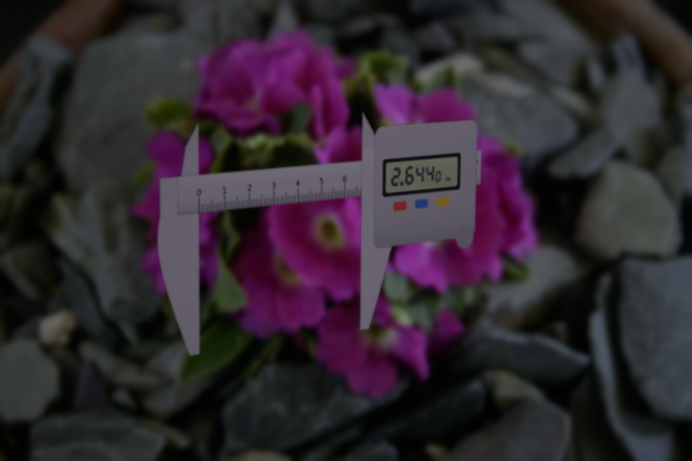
2.6440 in
